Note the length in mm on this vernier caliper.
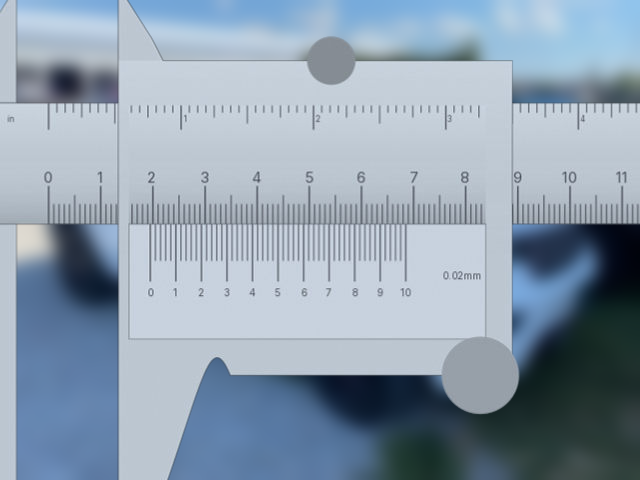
19.5 mm
